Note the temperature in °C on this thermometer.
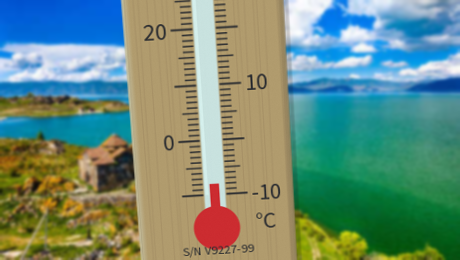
-8 °C
